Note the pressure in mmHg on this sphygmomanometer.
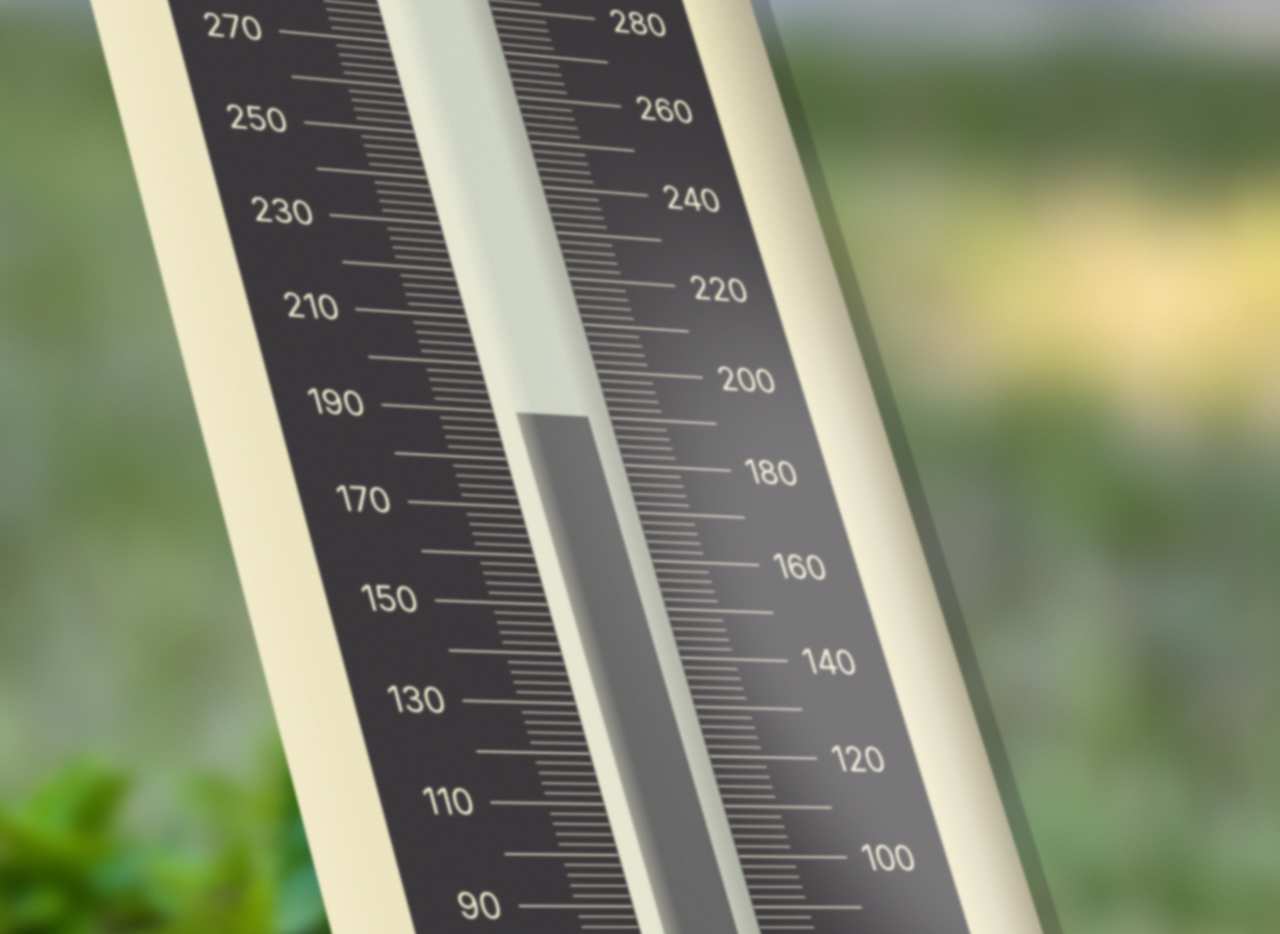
190 mmHg
